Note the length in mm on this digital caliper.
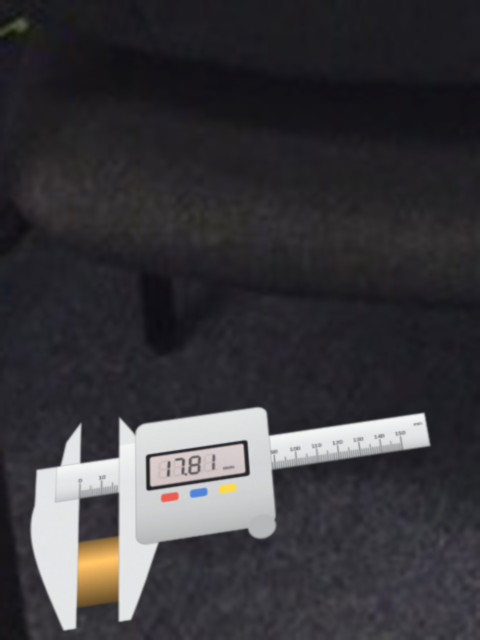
17.81 mm
